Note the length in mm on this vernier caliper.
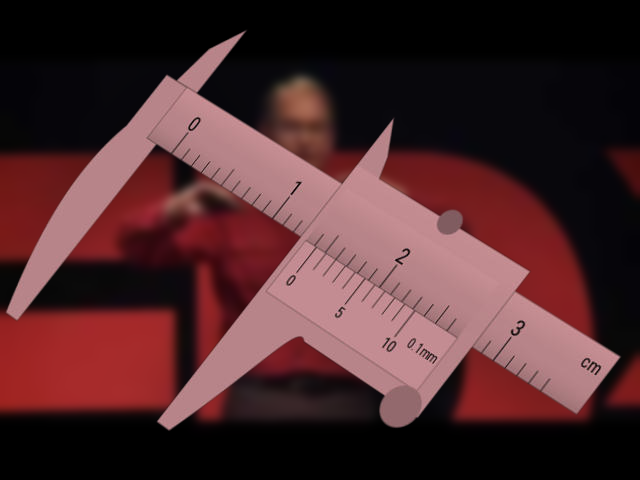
14.2 mm
